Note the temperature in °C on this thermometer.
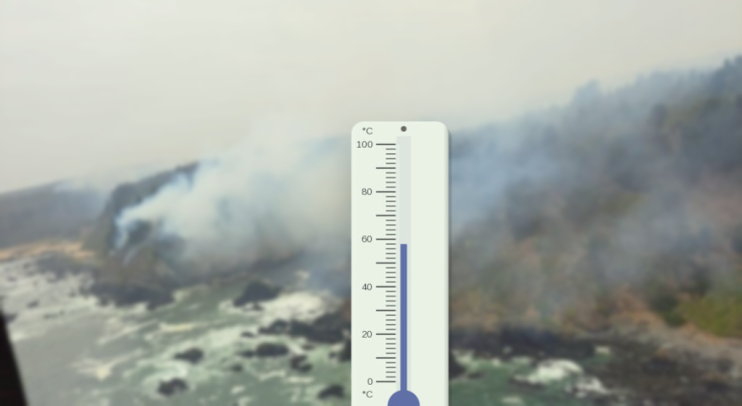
58 °C
